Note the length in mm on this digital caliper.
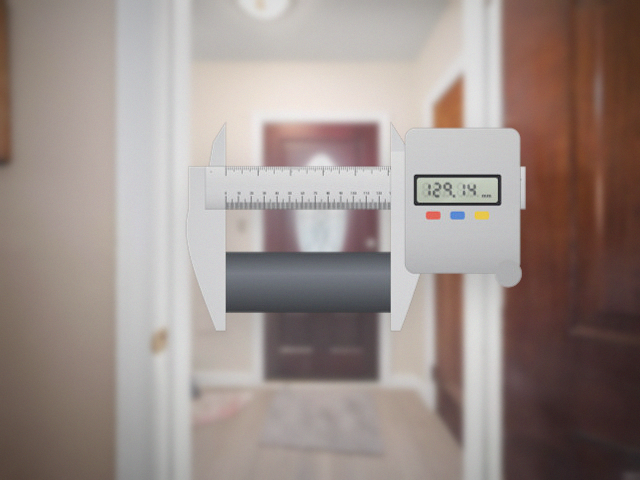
129.14 mm
